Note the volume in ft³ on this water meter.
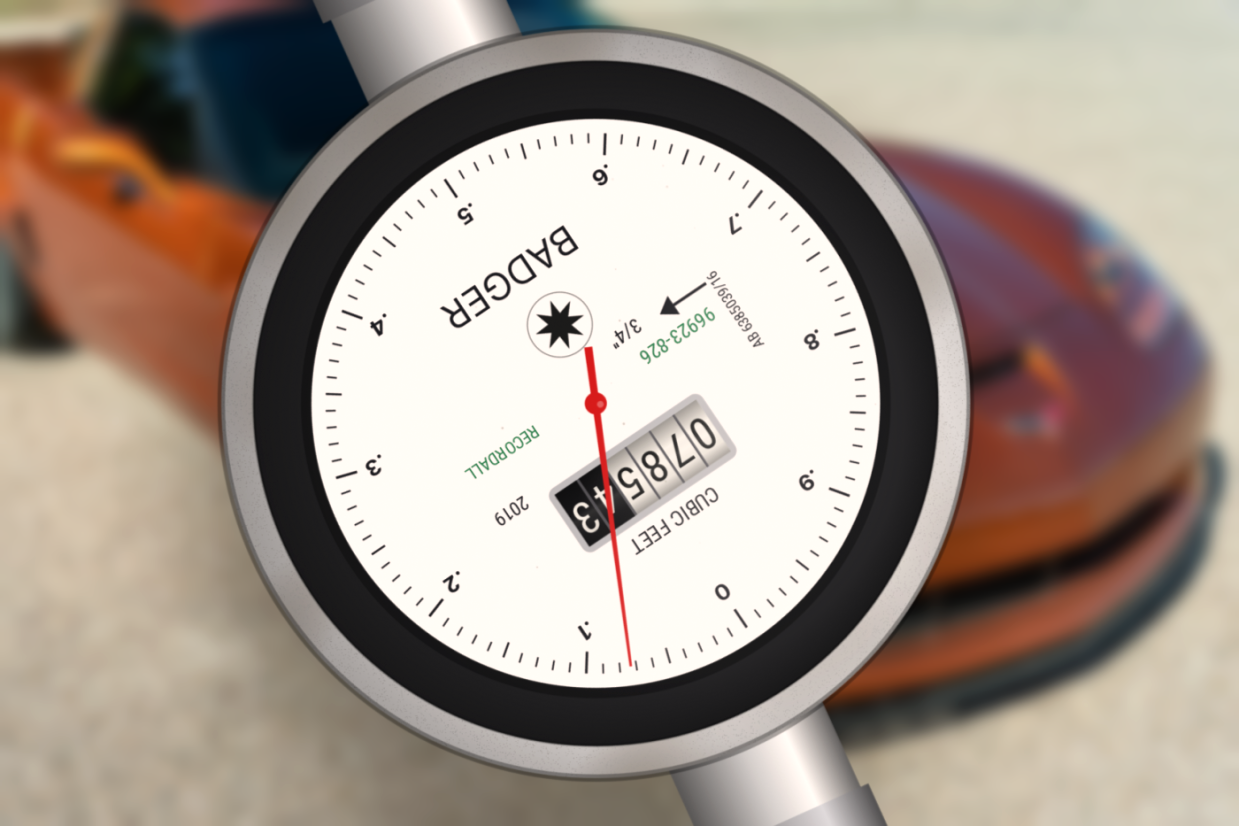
78543.07 ft³
